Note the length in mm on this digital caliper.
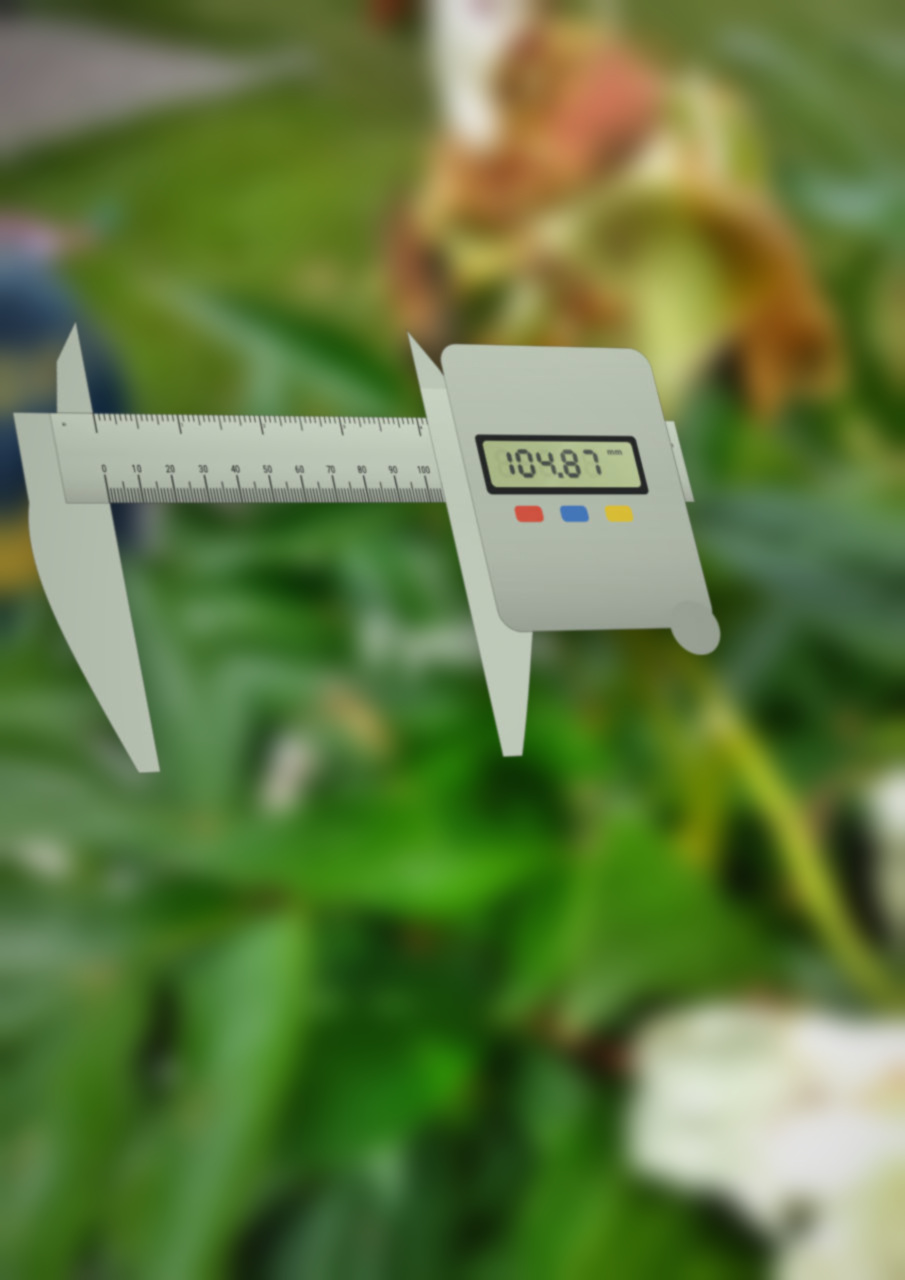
104.87 mm
